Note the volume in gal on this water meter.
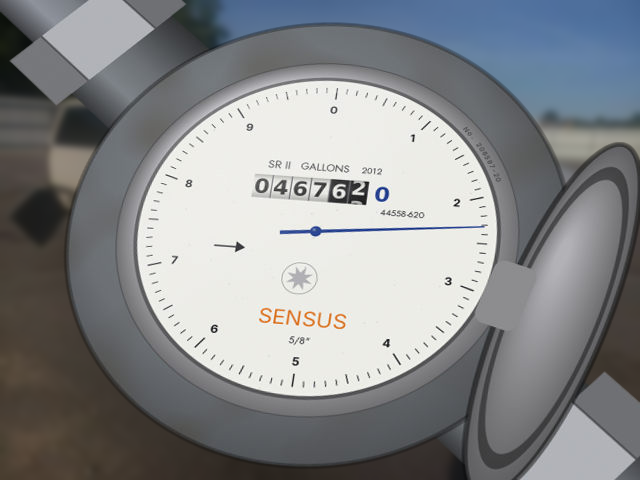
467622.3 gal
